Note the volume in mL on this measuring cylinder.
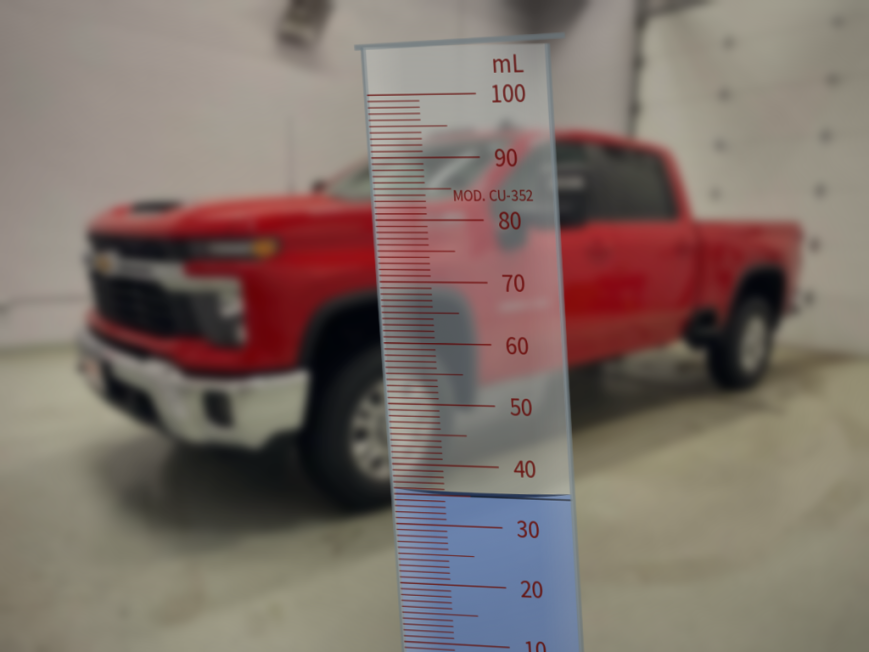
35 mL
